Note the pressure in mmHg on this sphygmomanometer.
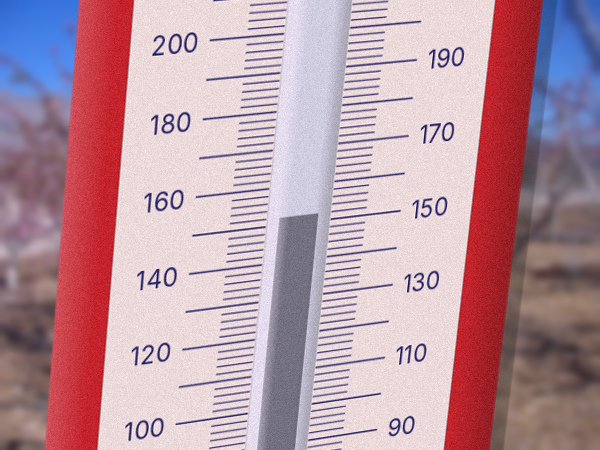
152 mmHg
